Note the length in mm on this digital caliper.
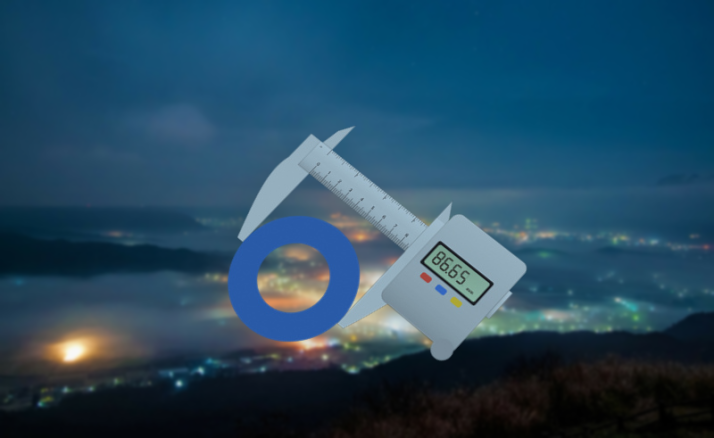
86.65 mm
